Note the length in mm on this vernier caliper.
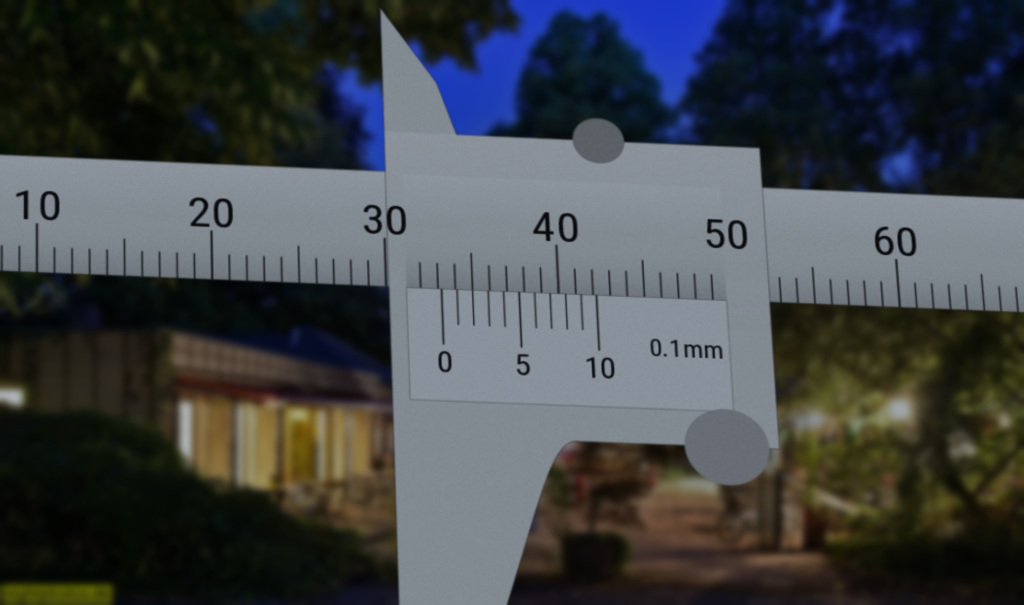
33.2 mm
